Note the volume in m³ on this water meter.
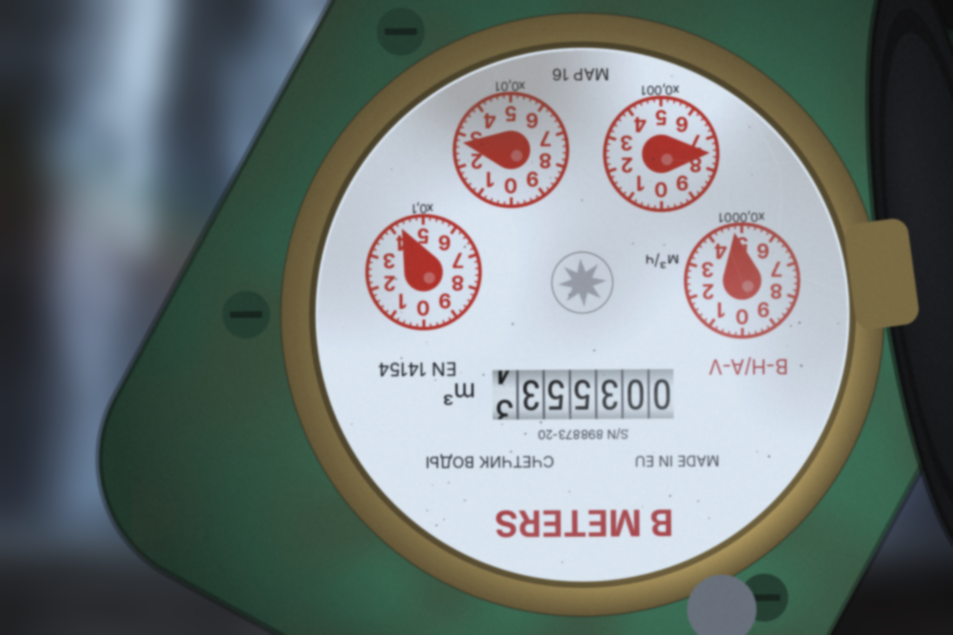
35533.4274 m³
